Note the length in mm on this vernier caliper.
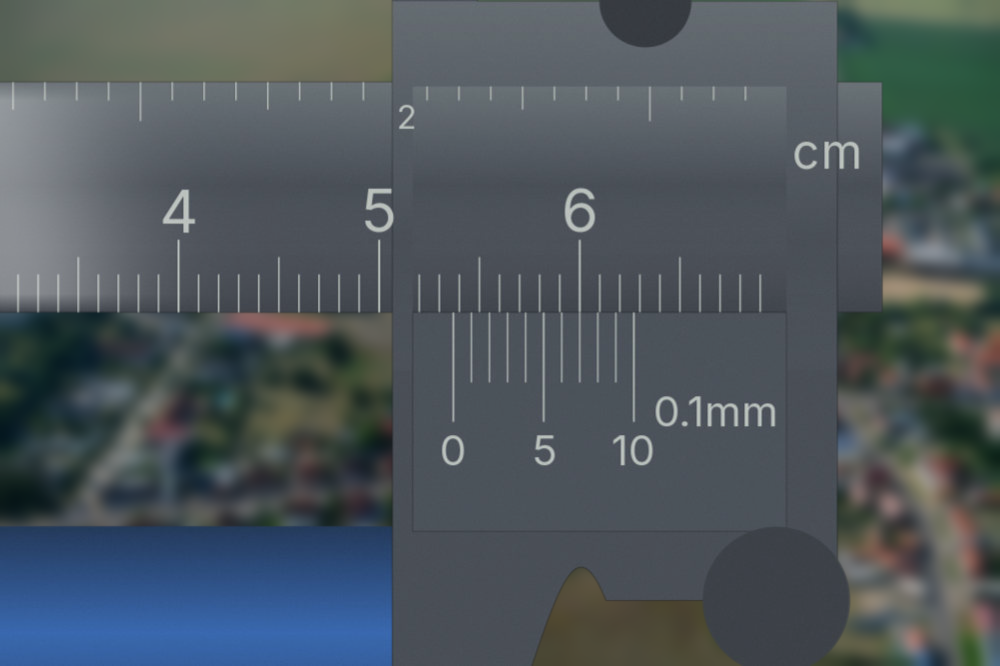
53.7 mm
